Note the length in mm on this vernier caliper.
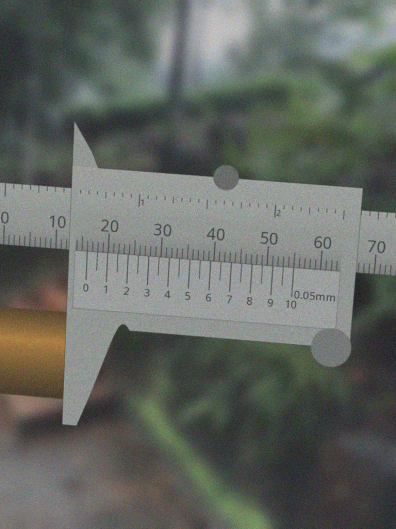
16.0 mm
